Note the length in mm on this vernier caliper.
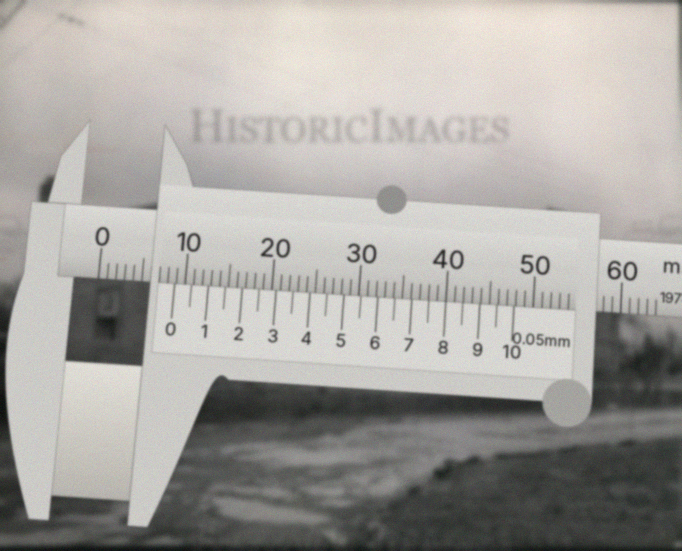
8.8 mm
